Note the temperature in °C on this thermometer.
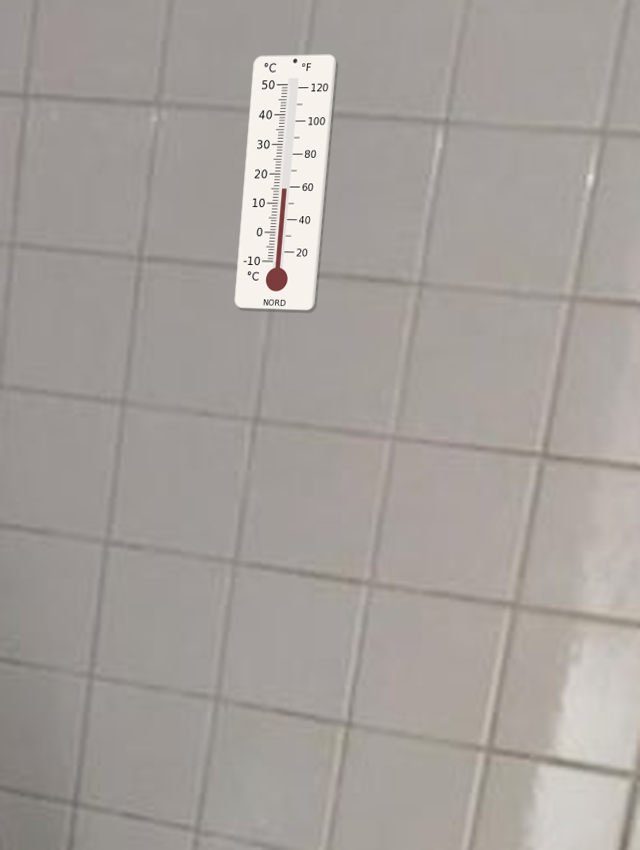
15 °C
